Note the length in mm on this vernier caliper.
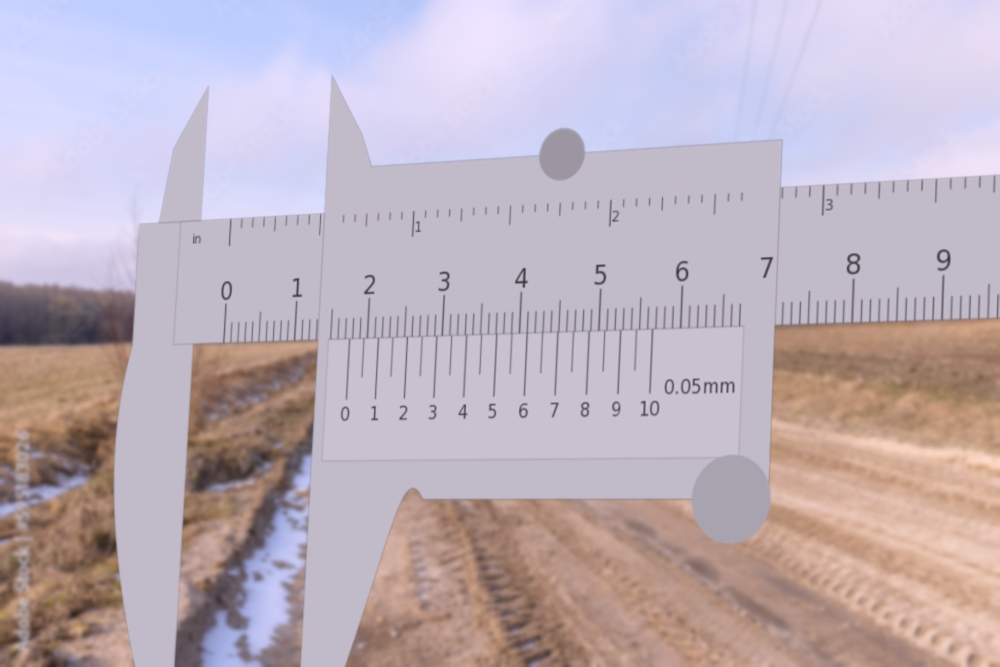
17.6 mm
